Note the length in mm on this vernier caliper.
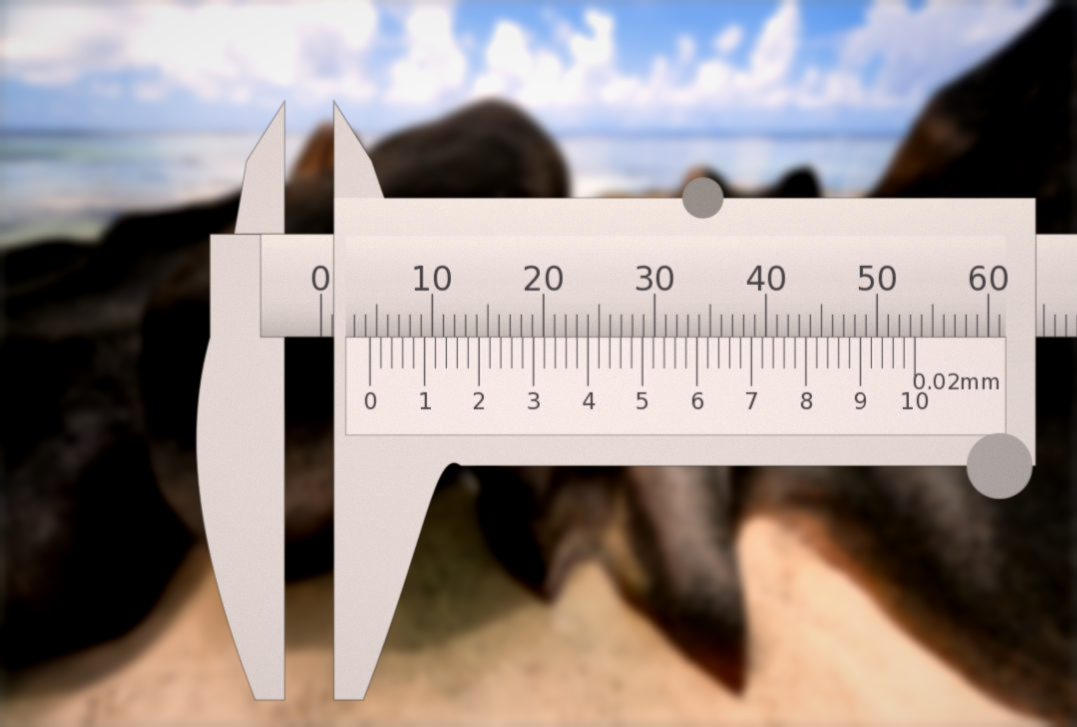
4.4 mm
